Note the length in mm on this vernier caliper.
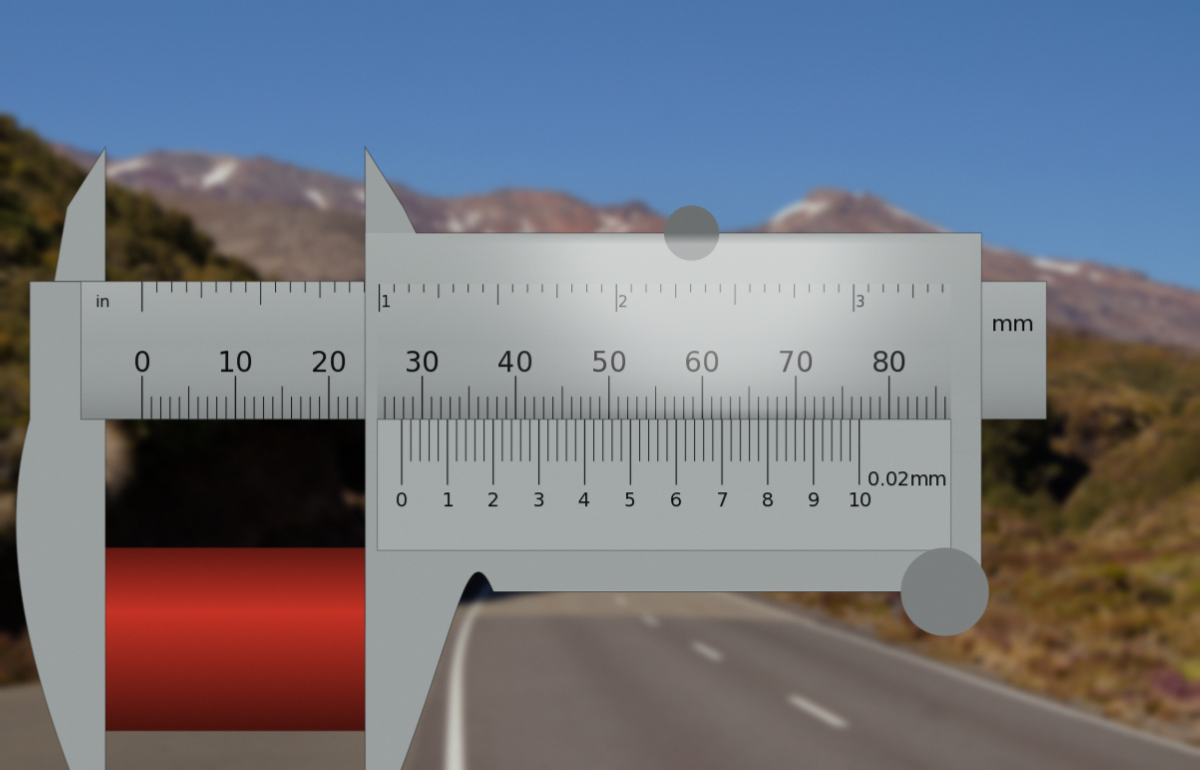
27.8 mm
